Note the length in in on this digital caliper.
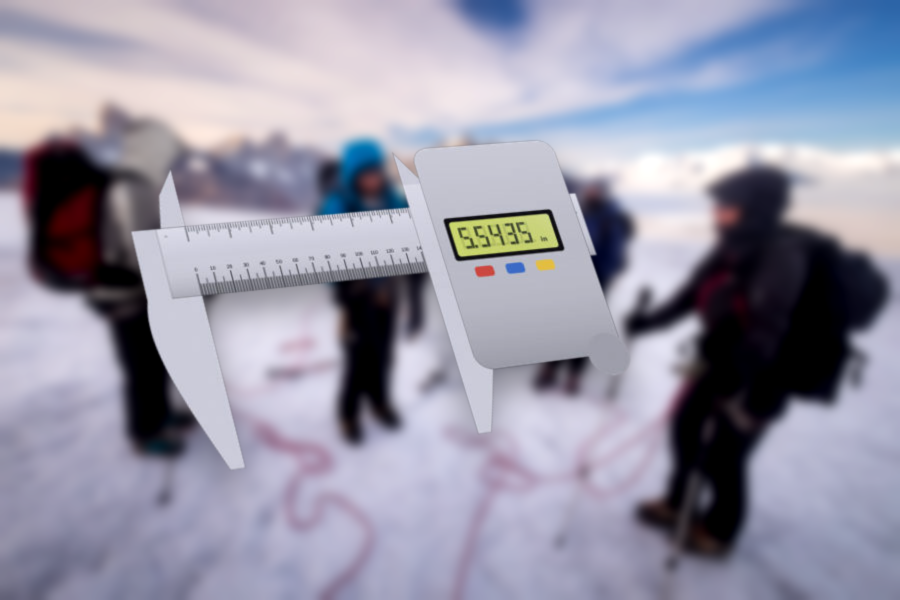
5.5435 in
